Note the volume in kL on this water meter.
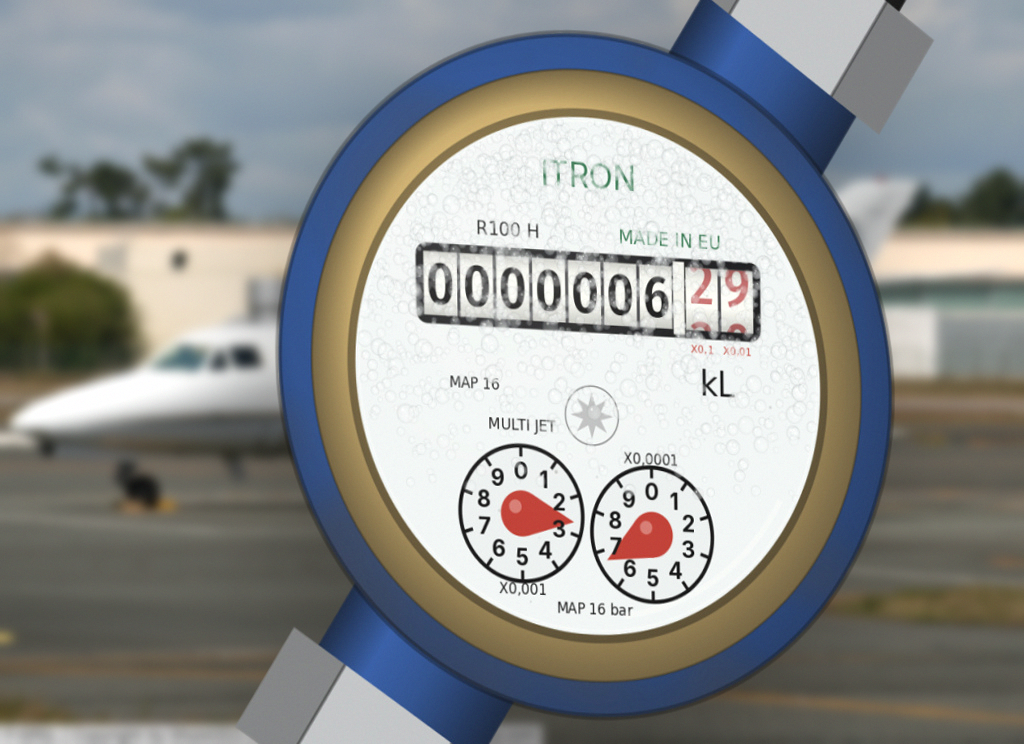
6.2926 kL
